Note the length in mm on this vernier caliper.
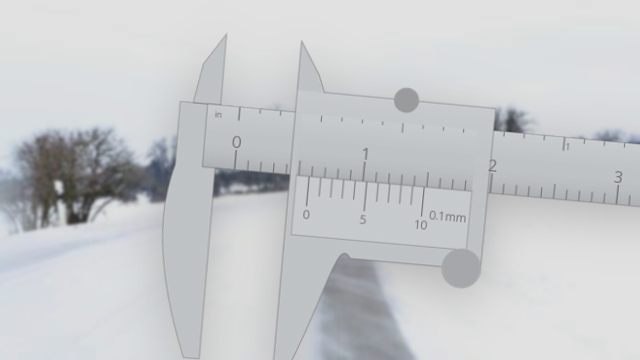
5.8 mm
